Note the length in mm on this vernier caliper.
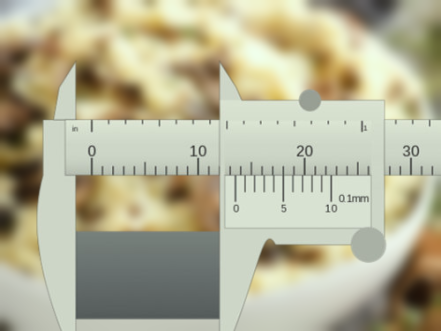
13.5 mm
